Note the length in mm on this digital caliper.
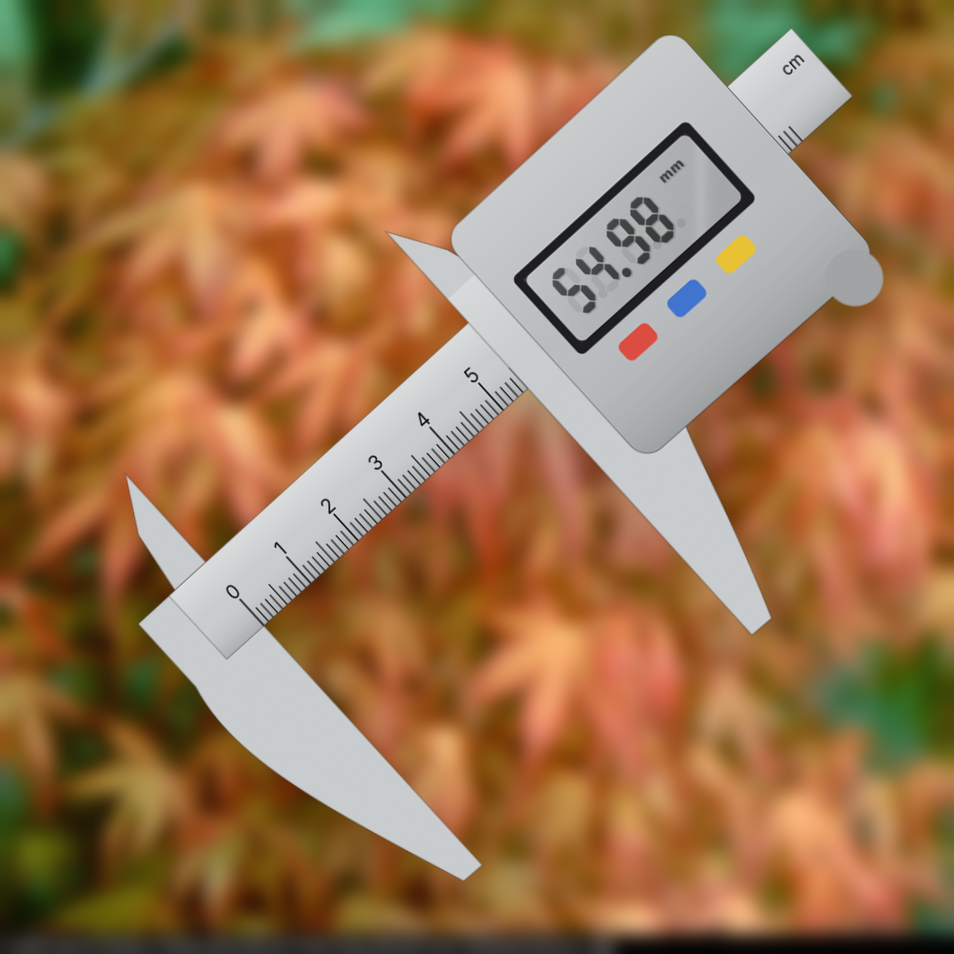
54.98 mm
